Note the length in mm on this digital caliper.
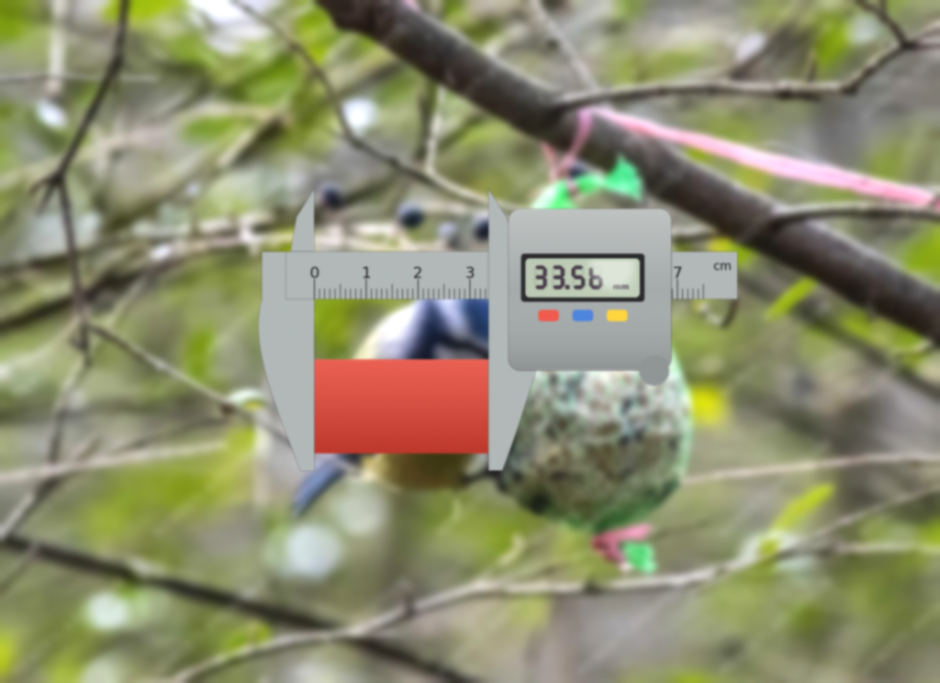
33.56 mm
